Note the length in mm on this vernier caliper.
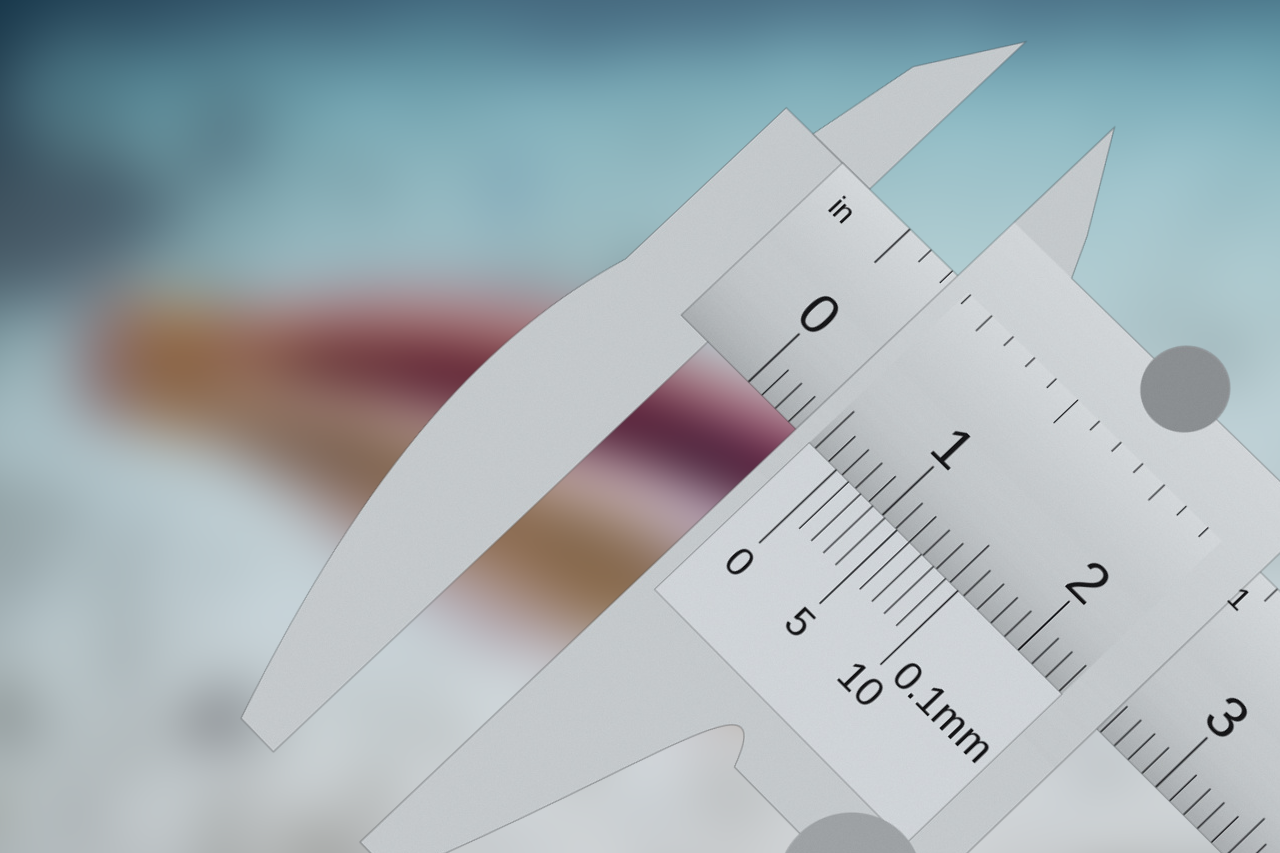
6.6 mm
